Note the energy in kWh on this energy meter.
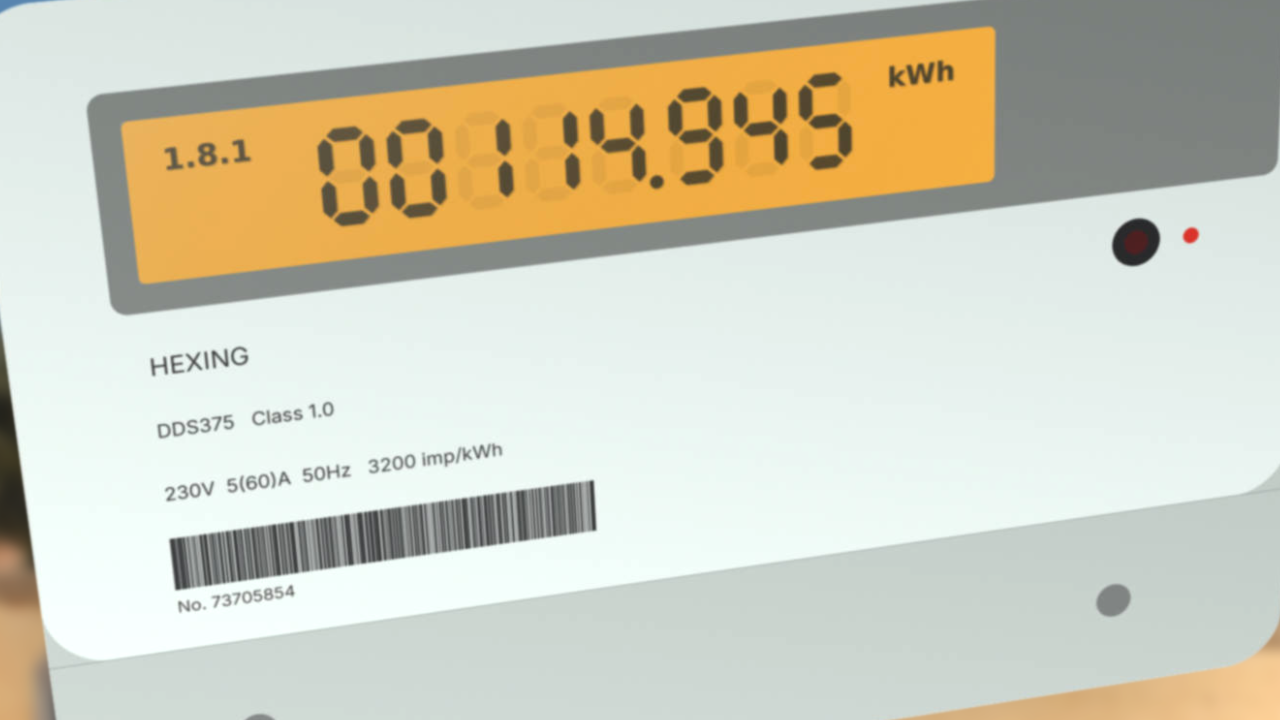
114.945 kWh
